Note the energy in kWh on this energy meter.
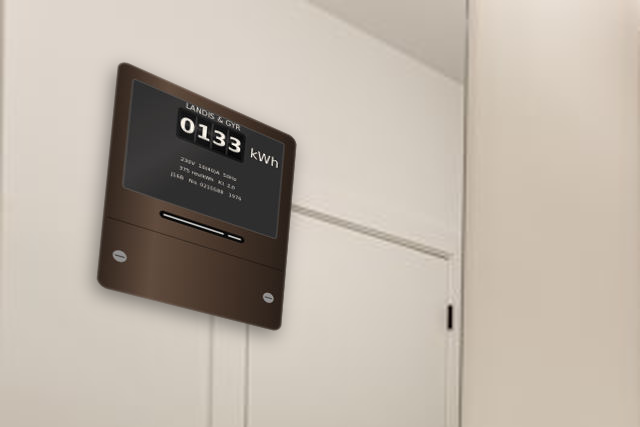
133 kWh
